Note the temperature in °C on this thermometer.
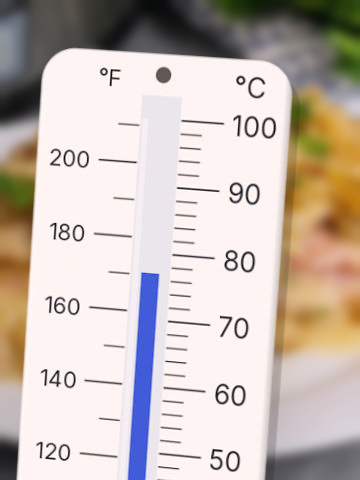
77 °C
